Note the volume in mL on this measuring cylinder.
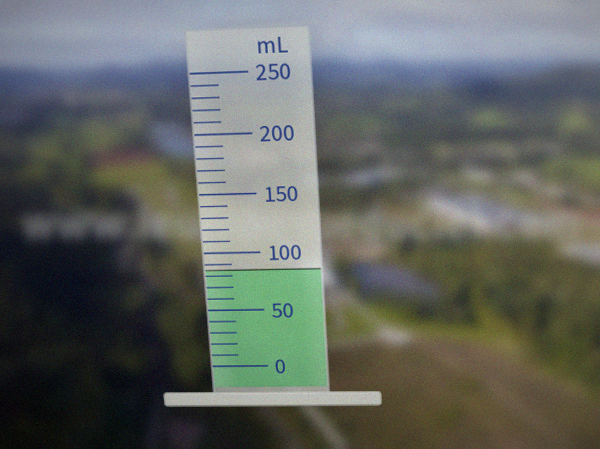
85 mL
